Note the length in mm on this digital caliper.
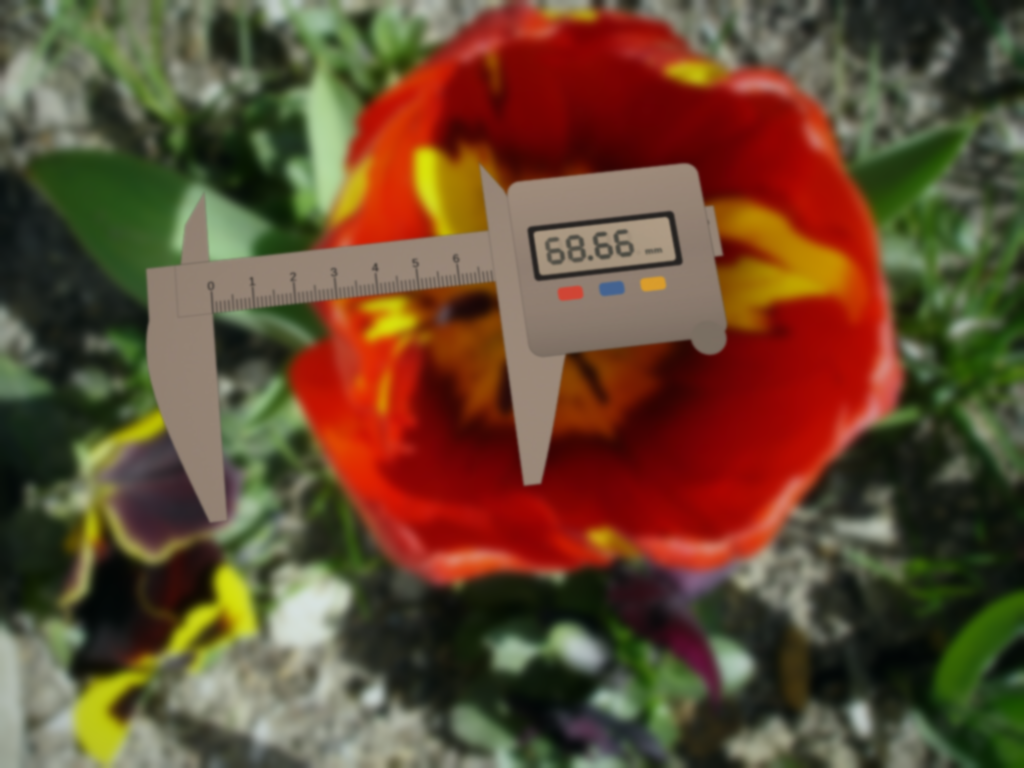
68.66 mm
